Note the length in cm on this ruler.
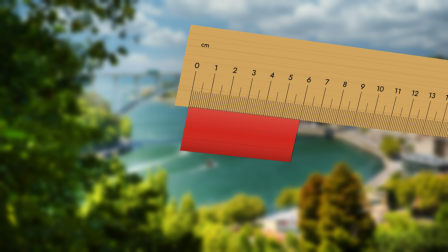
6 cm
